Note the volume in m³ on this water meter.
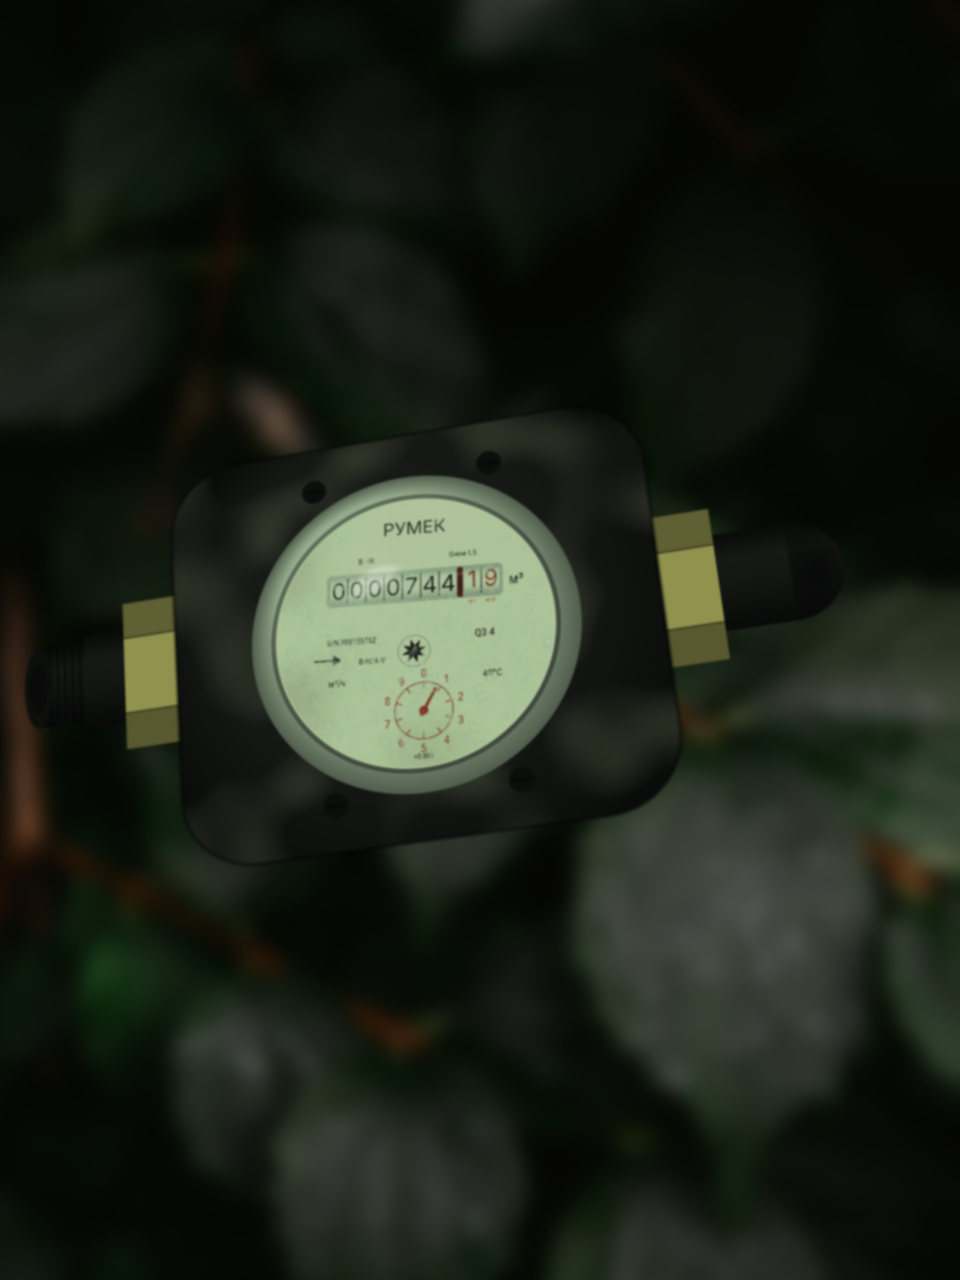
744.190 m³
